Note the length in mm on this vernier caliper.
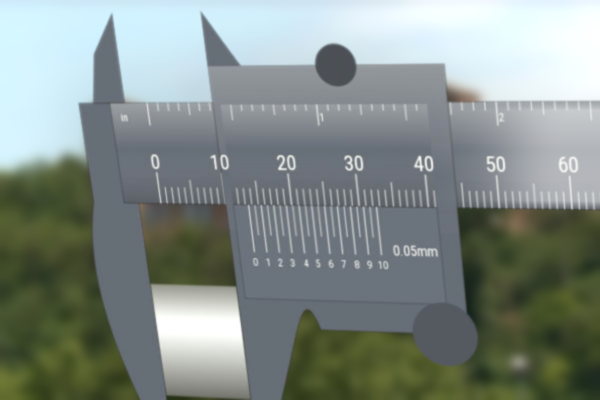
13.5 mm
